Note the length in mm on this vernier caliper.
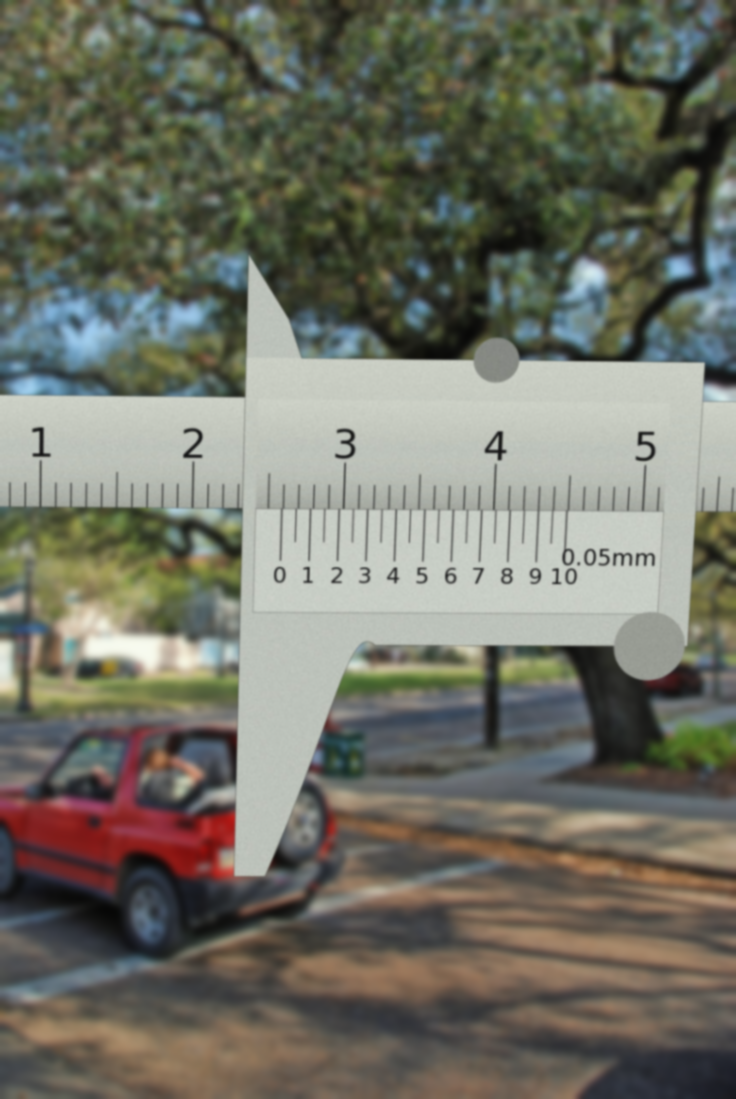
25.9 mm
